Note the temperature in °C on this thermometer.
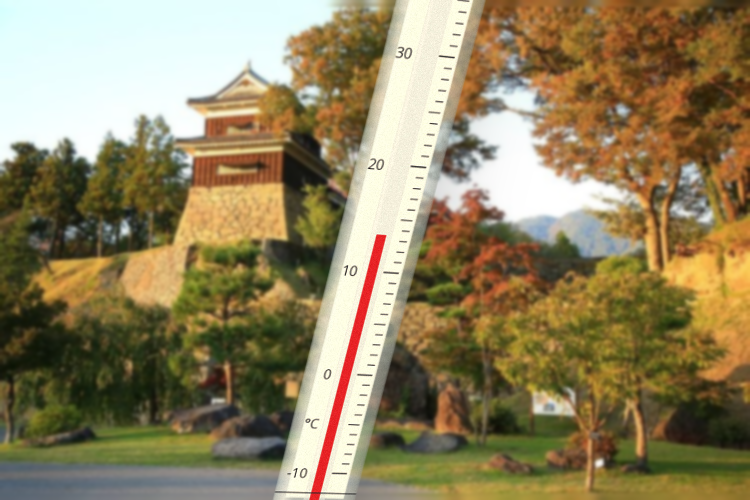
13.5 °C
